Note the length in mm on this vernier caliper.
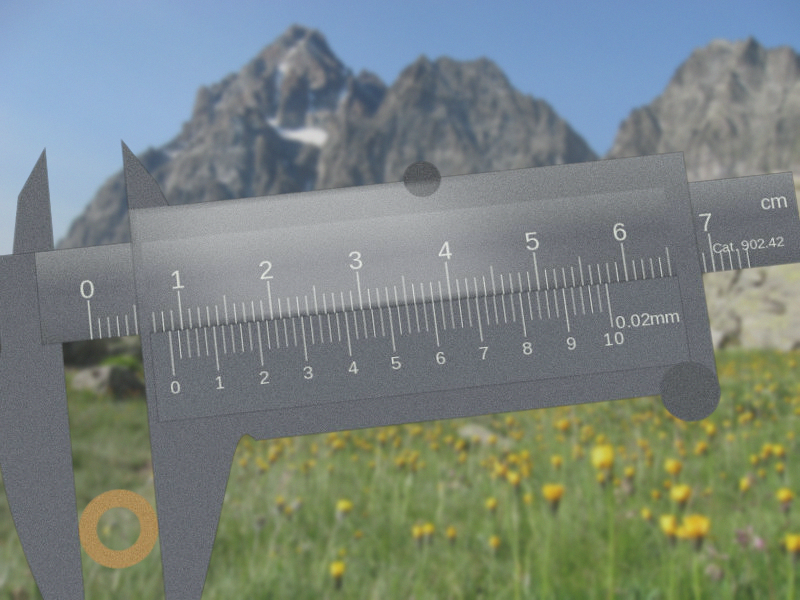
8.6 mm
